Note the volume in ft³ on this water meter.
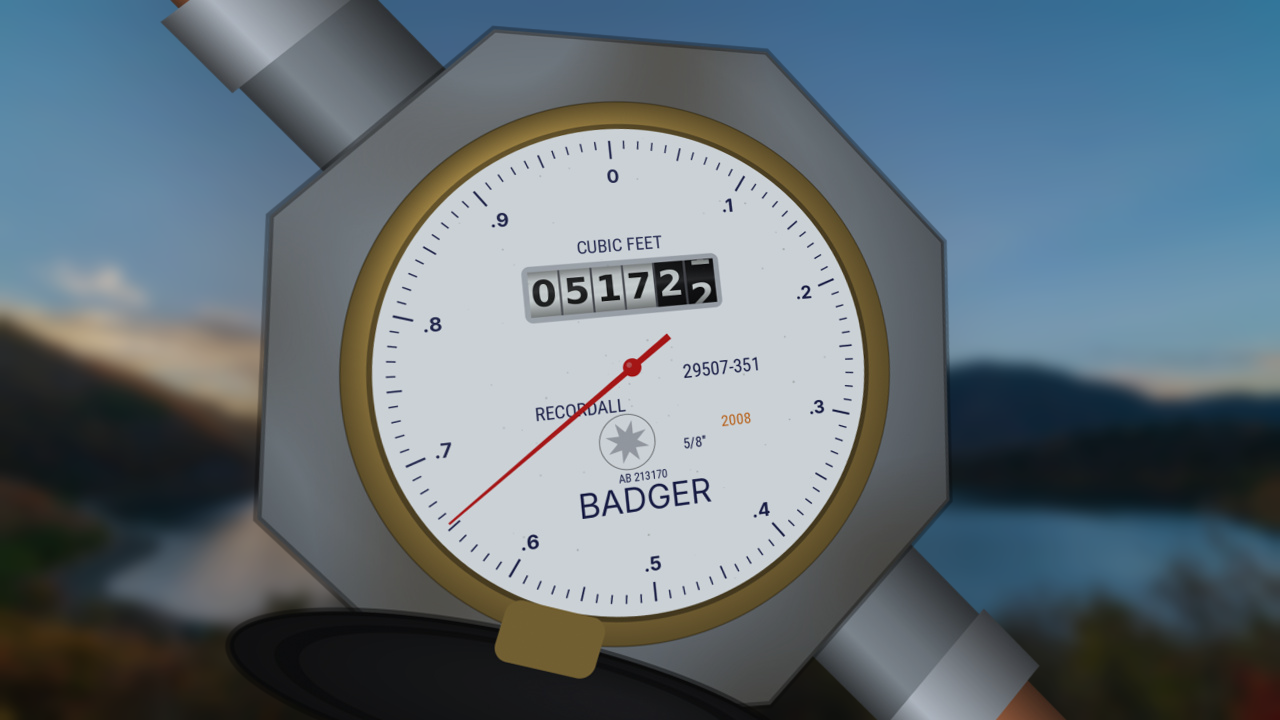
51721.65 ft³
